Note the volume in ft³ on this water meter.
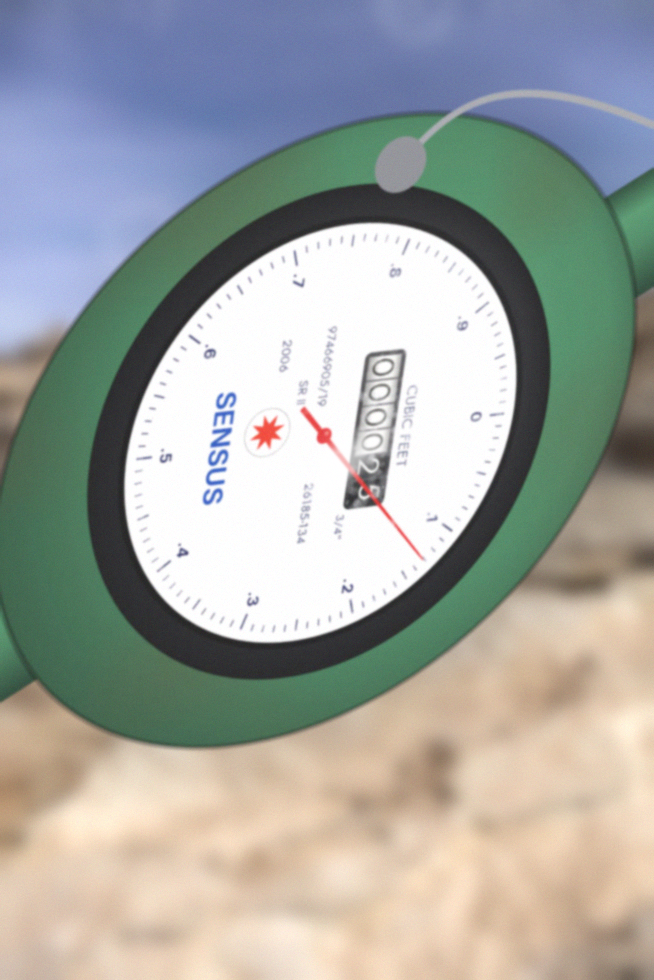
25.13 ft³
